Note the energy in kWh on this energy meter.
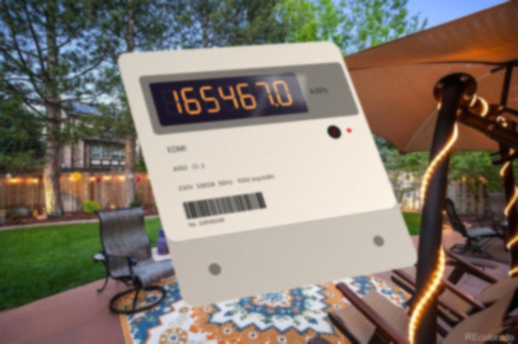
165467.0 kWh
